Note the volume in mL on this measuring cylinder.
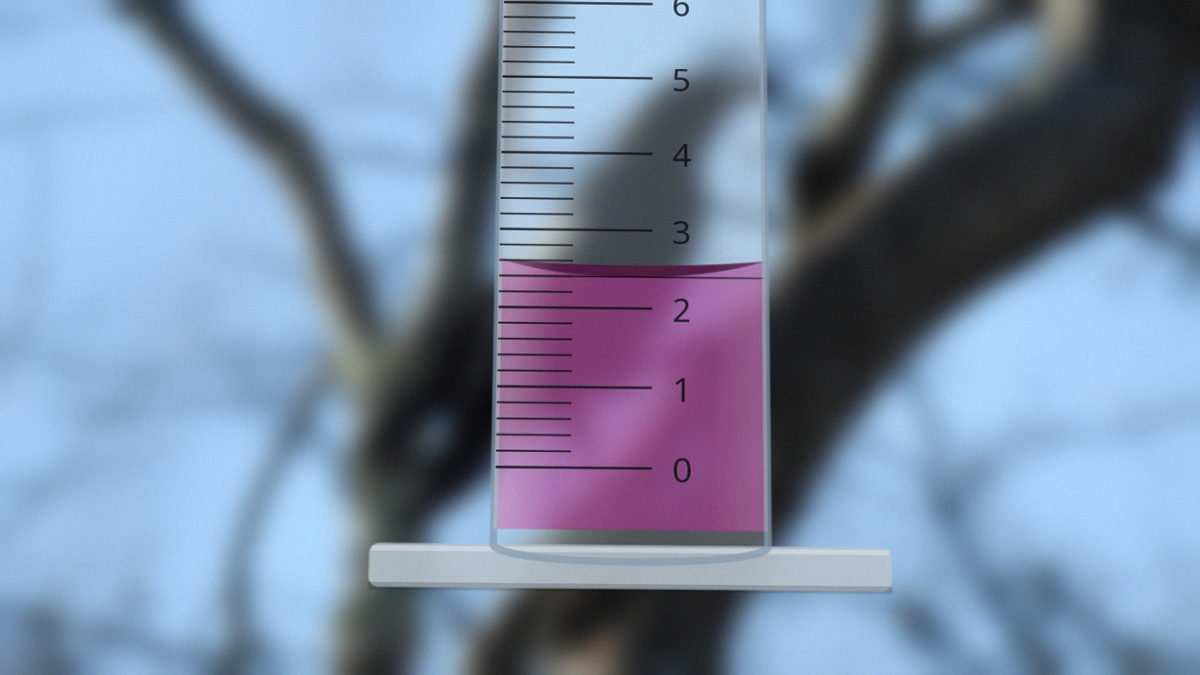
2.4 mL
